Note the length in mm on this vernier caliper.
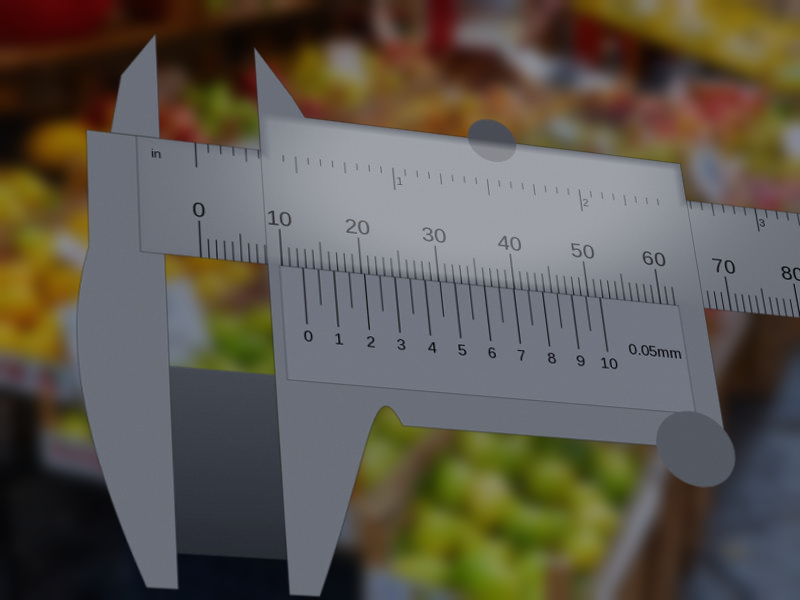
12.6 mm
